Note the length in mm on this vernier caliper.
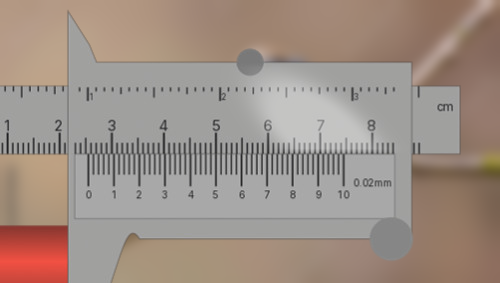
25.5 mm
